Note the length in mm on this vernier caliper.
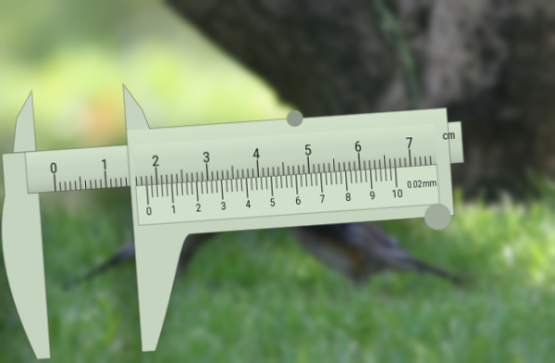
18.0 mm
